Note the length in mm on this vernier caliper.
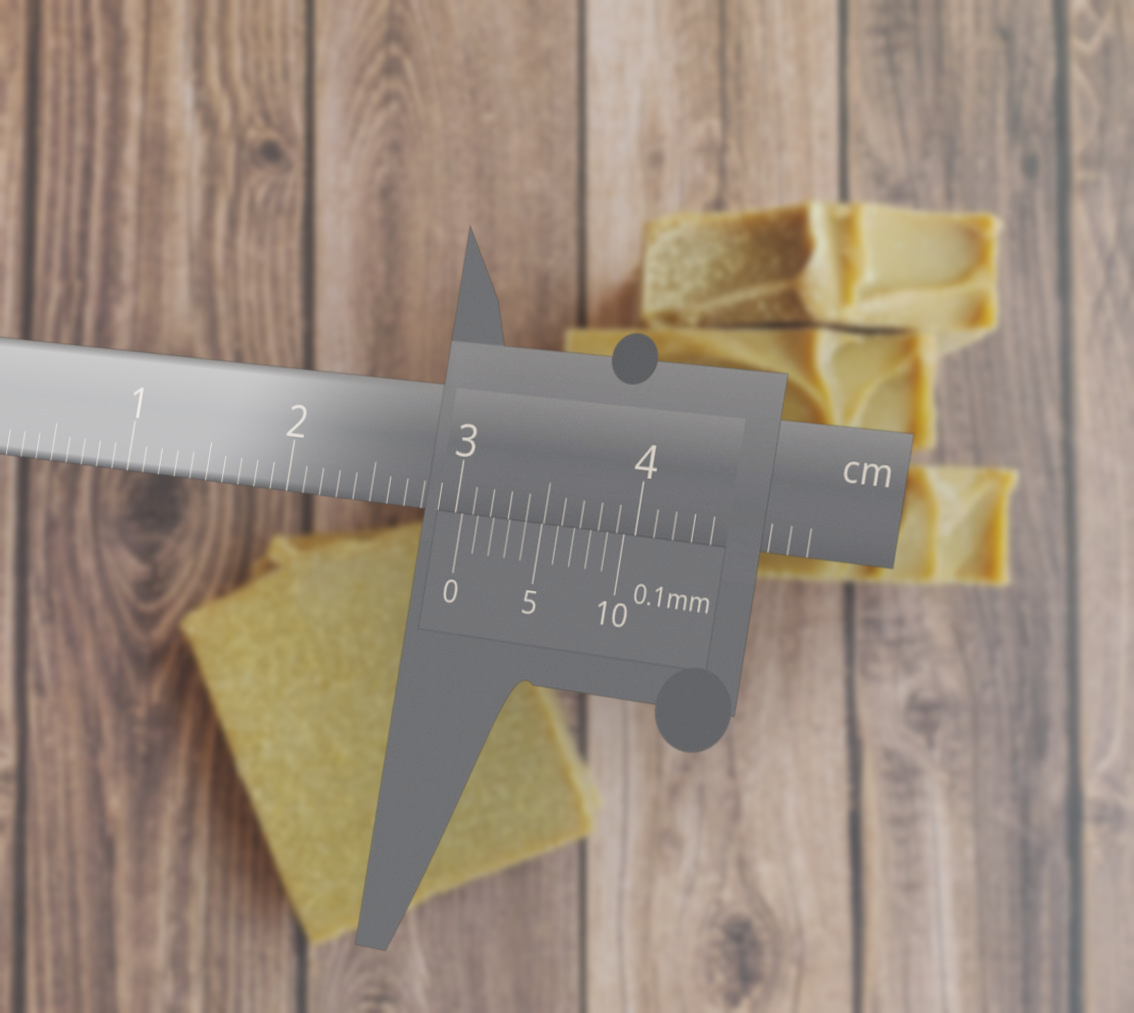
30.4 mm
